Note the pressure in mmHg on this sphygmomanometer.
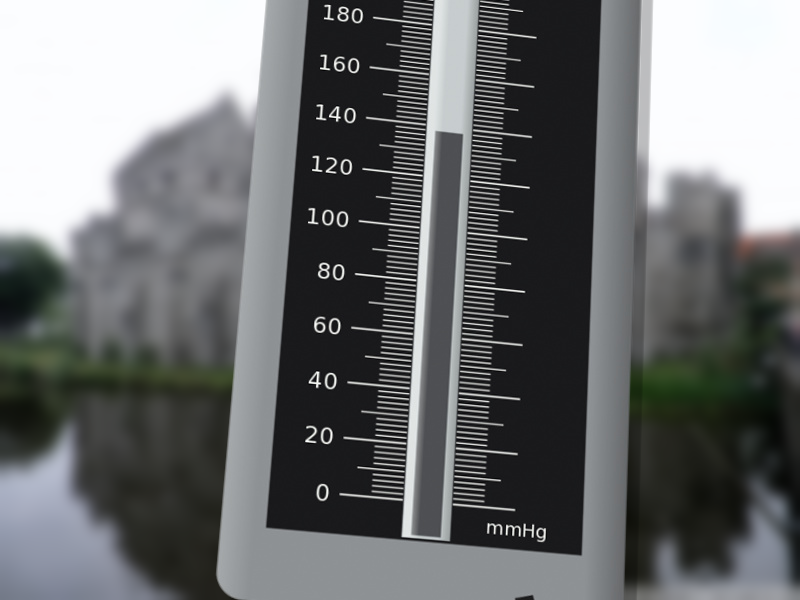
138 mmHg
